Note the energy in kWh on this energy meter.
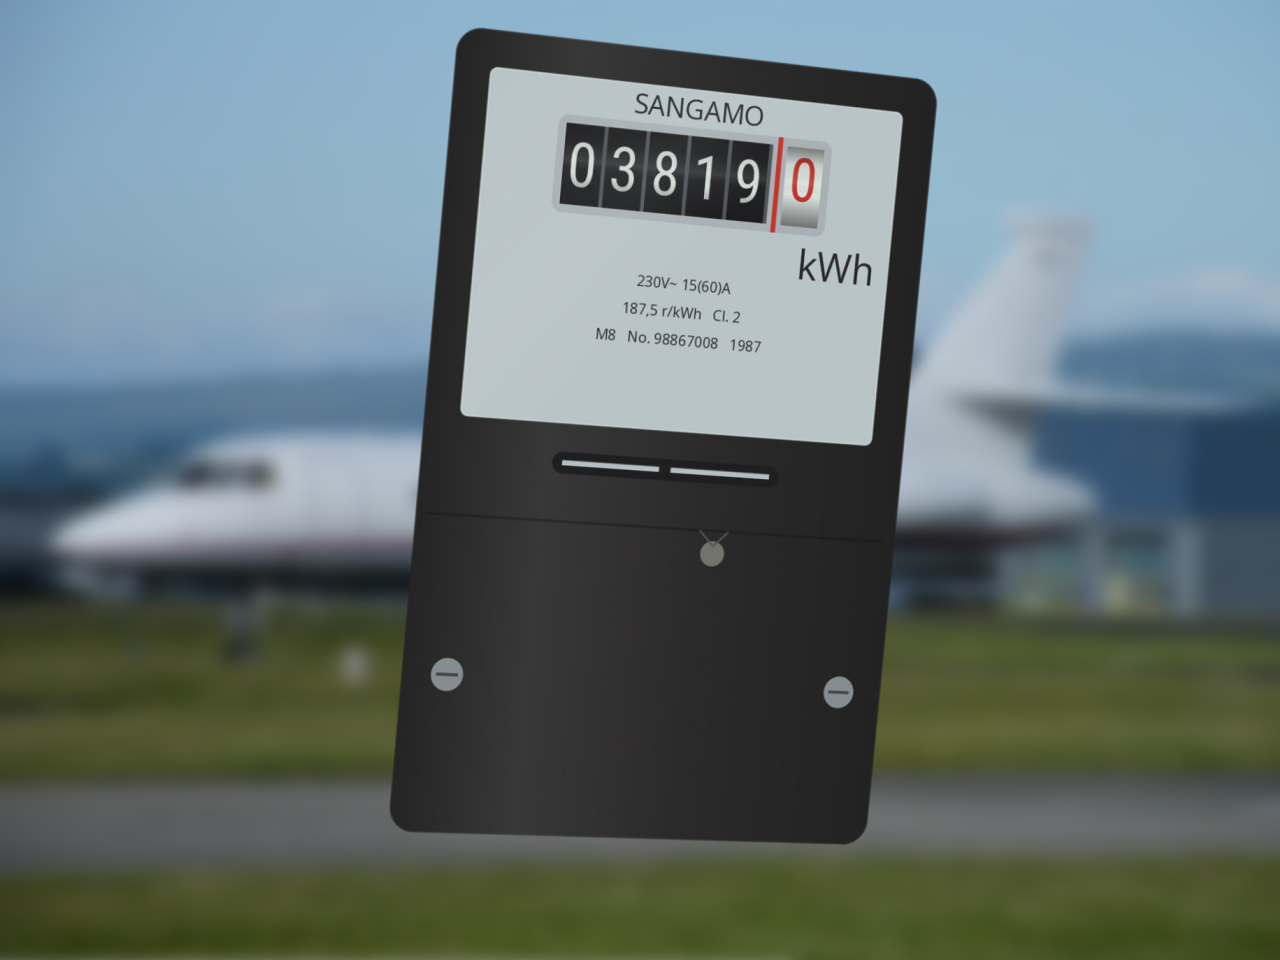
3819.0 kWh
